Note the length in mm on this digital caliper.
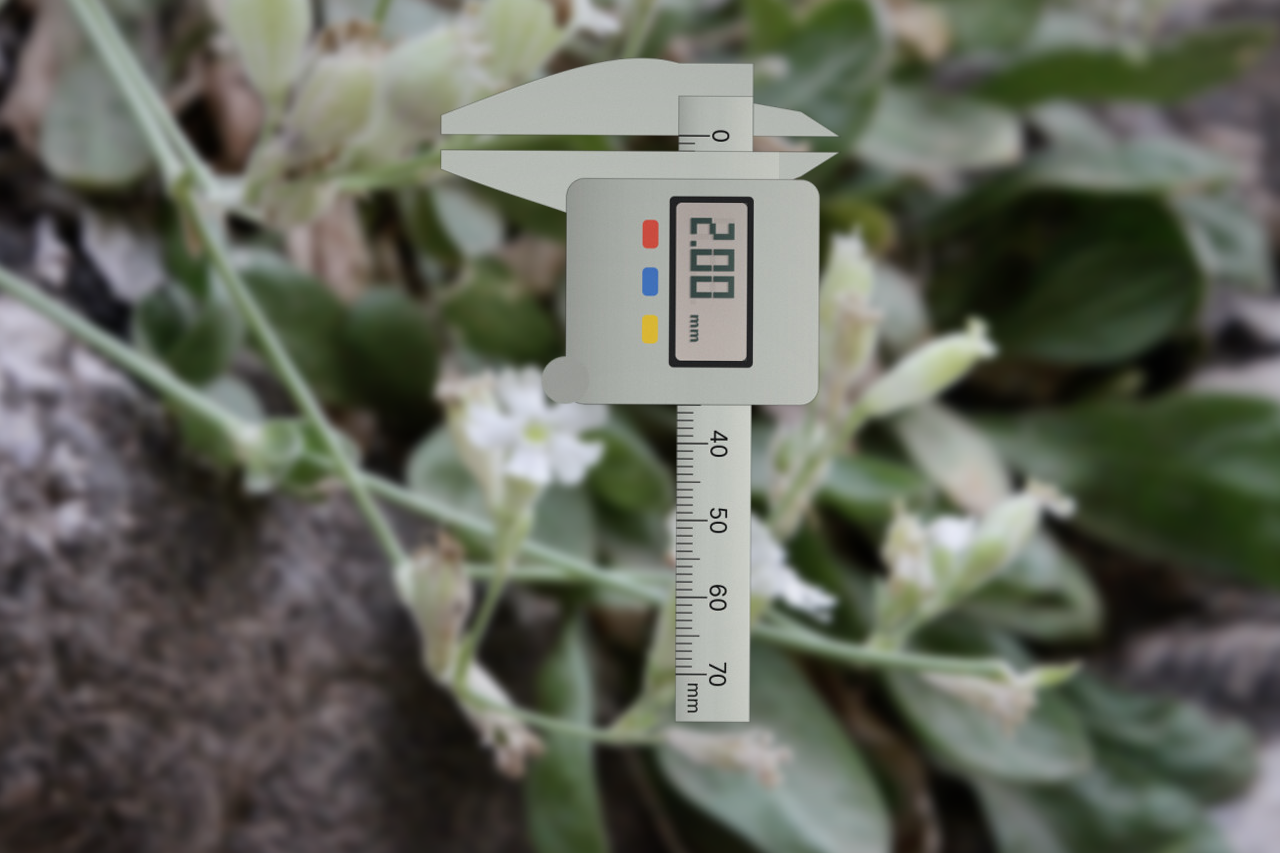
2.00 mm
